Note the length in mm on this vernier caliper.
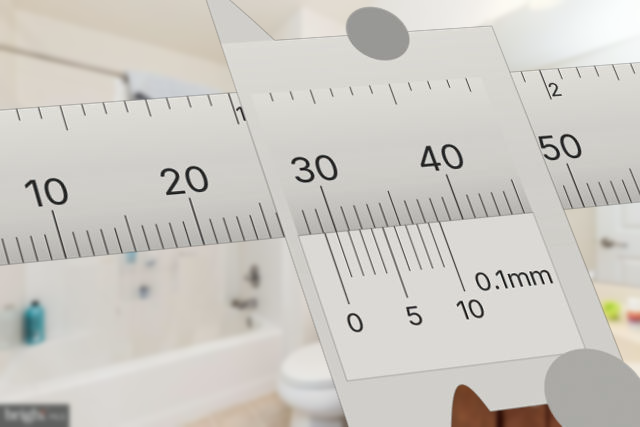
29.1 mm
